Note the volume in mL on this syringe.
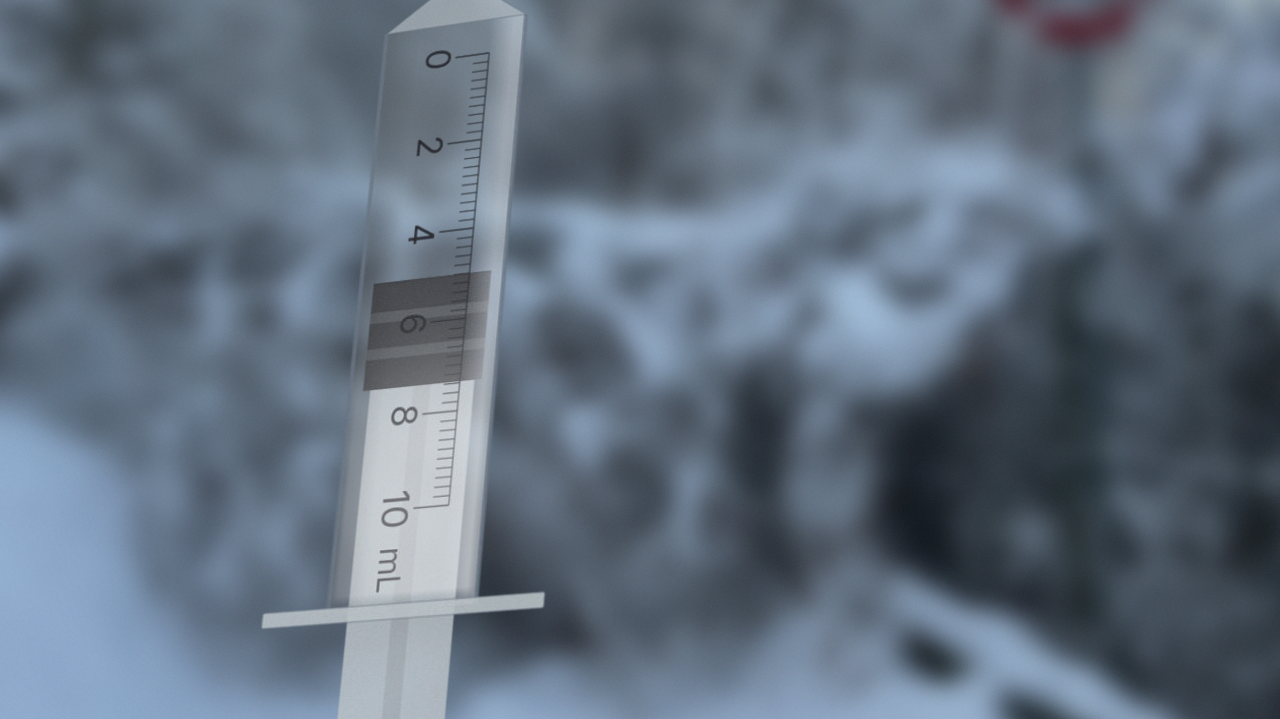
5 mL
